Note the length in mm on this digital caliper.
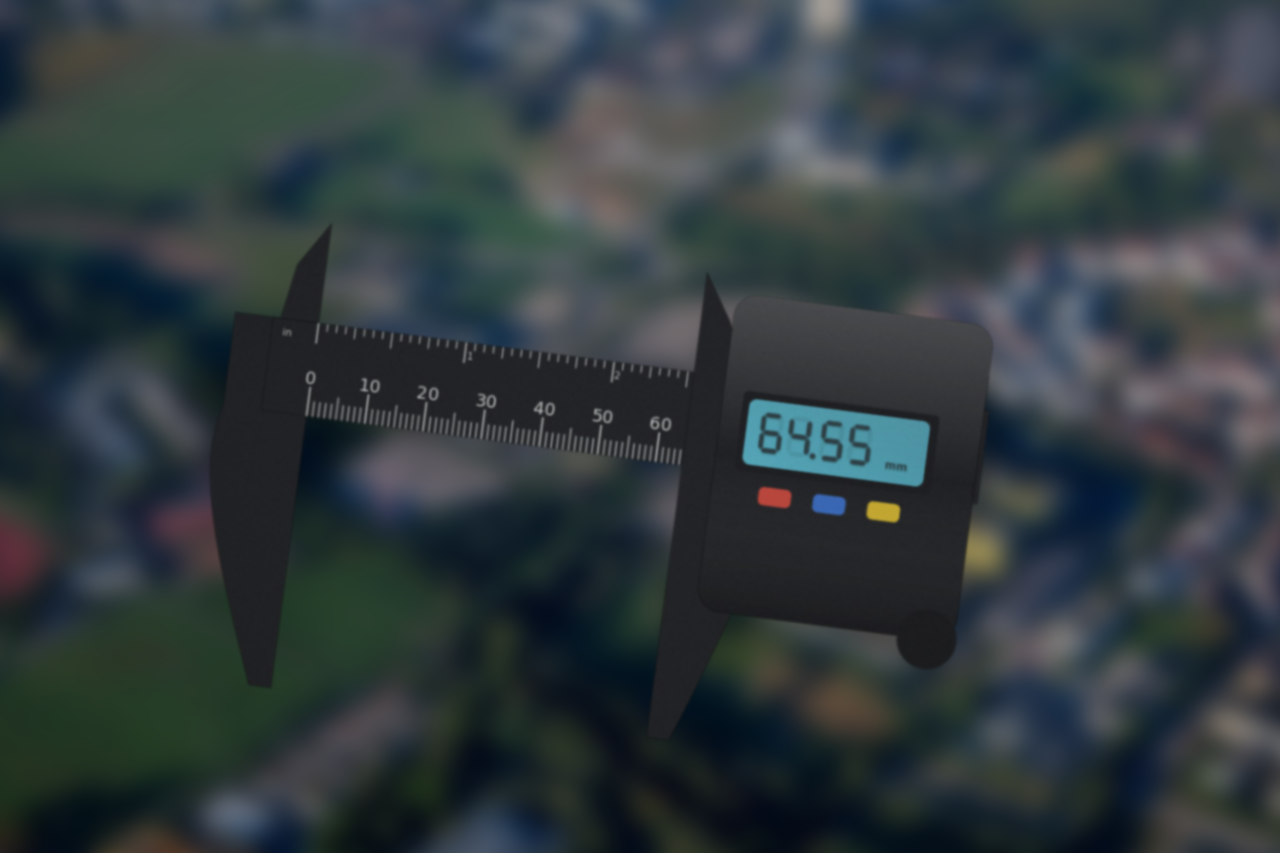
64.55 mm
